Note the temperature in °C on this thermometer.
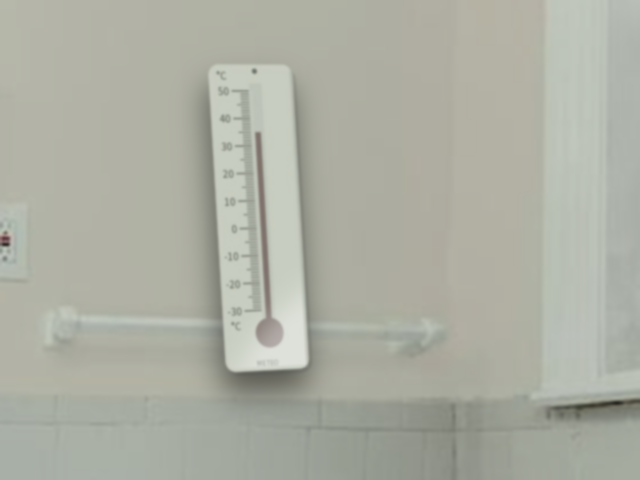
35 °C
